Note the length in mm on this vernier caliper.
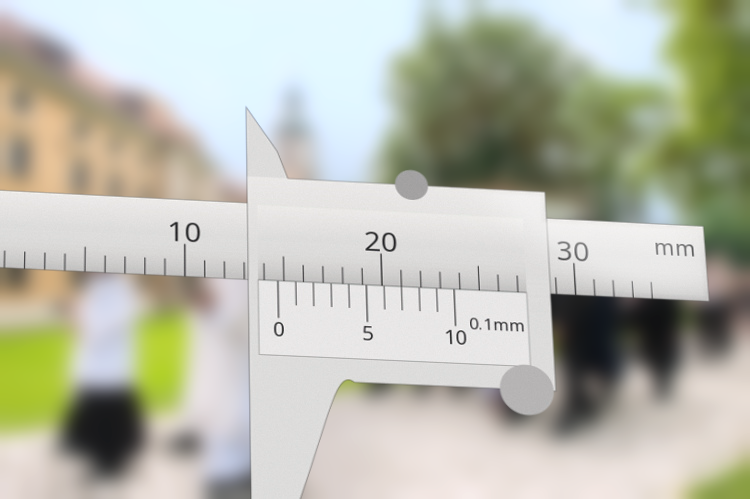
14.7 mm
